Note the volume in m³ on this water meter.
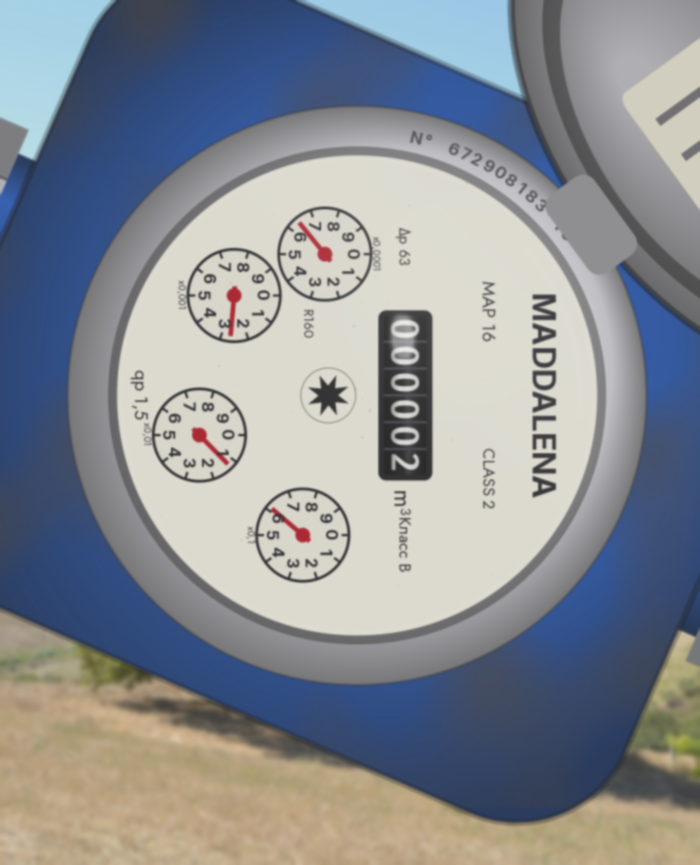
2.6126 m³
